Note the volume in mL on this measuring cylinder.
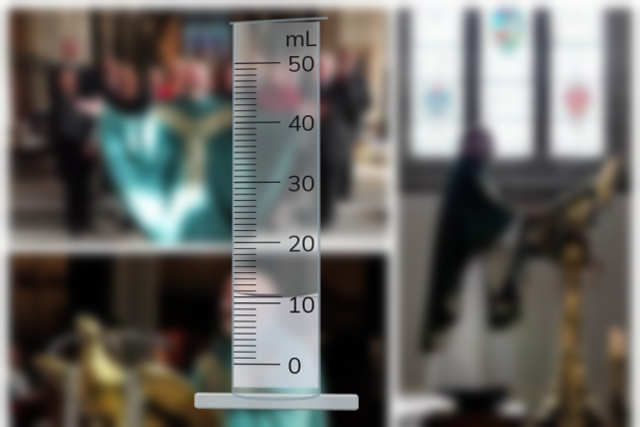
11 mL
